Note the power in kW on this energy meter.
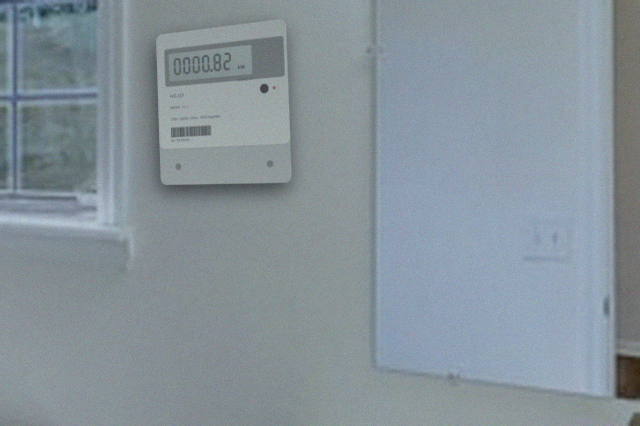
0.82 kW
